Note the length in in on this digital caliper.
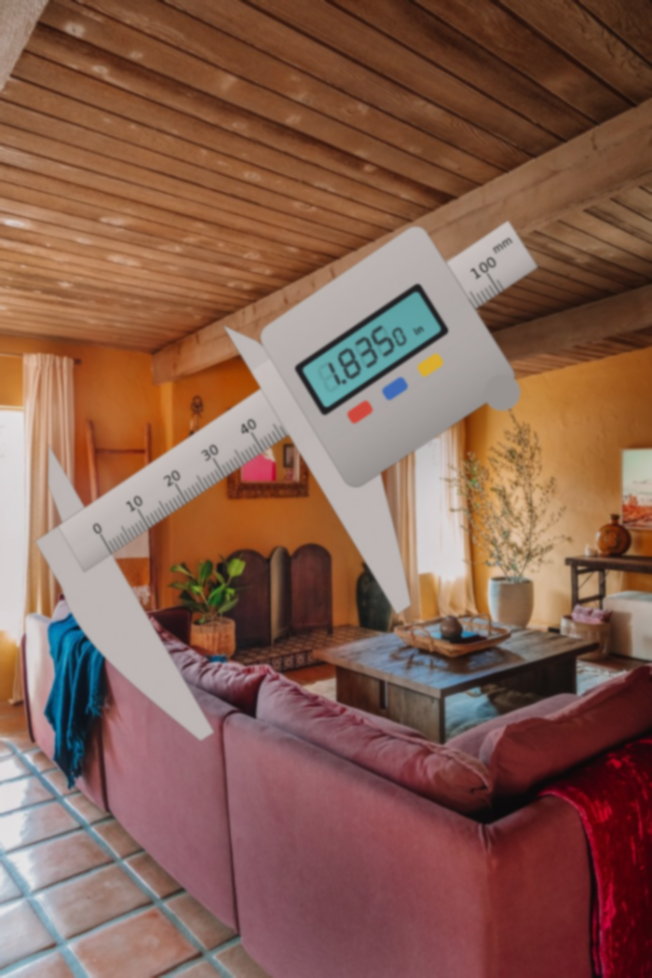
1.8350 in
